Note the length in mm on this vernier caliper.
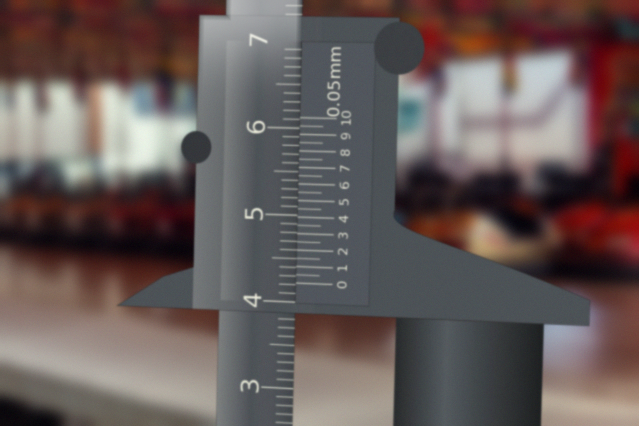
42.2 mm
